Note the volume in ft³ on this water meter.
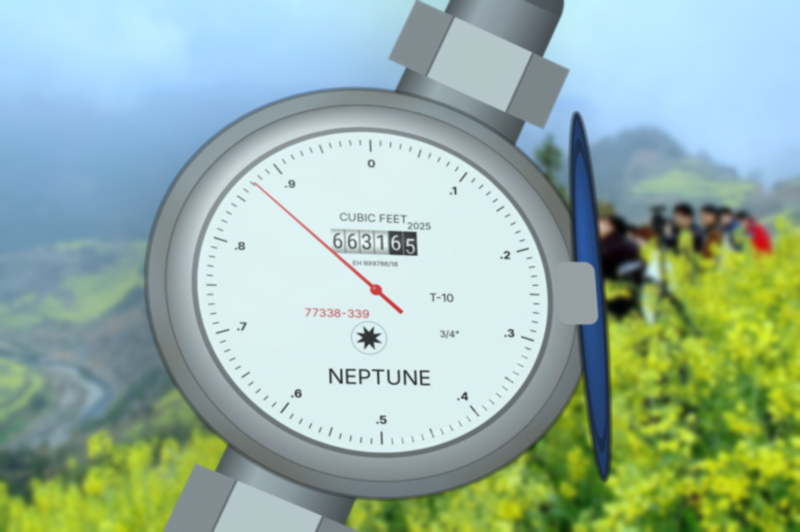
663164.87 ft³
